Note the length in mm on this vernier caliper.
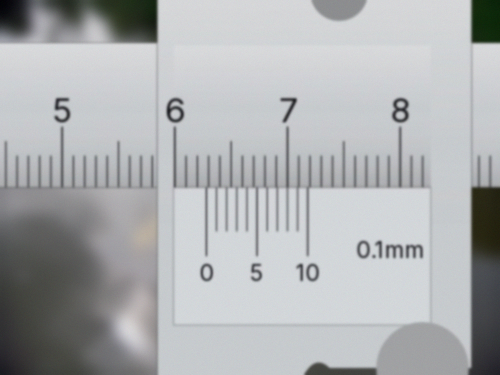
62.8 mm
